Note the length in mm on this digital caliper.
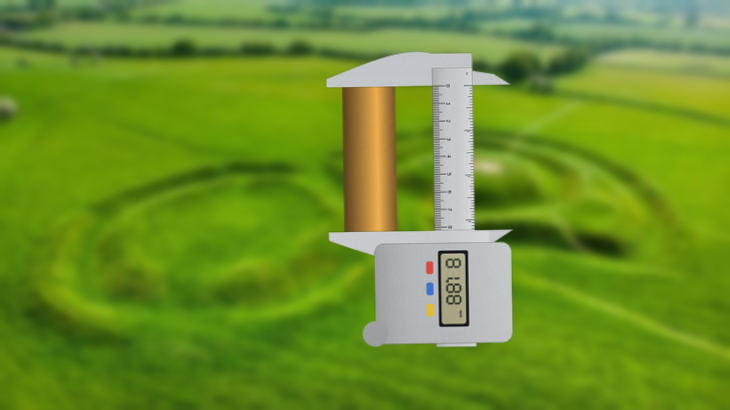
81.88 mm
